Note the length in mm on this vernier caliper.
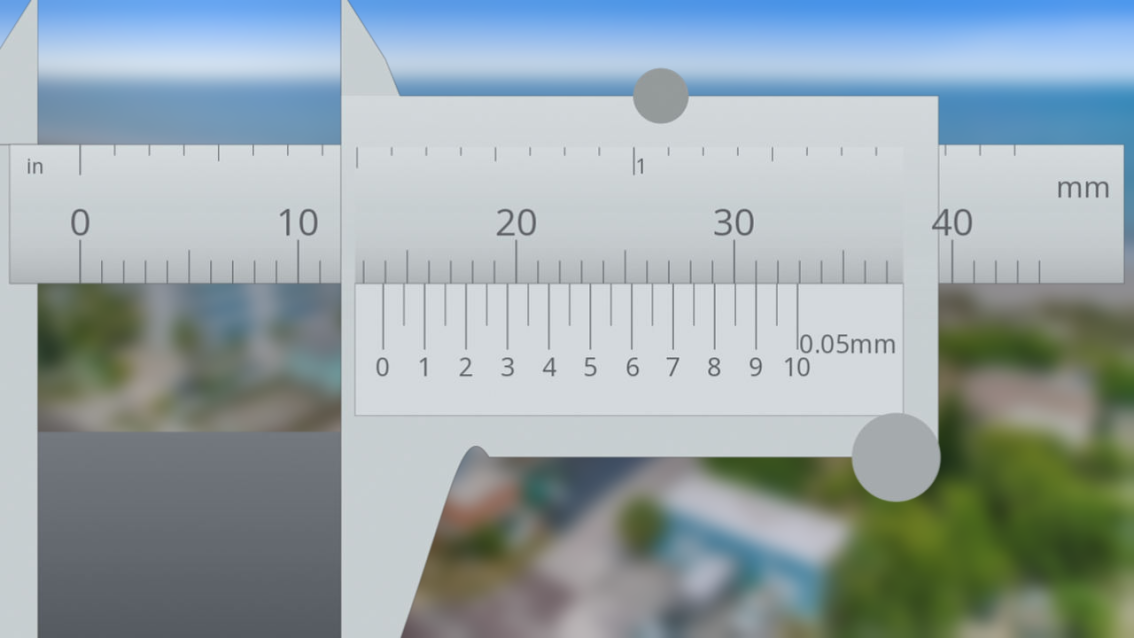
13.90 mm
